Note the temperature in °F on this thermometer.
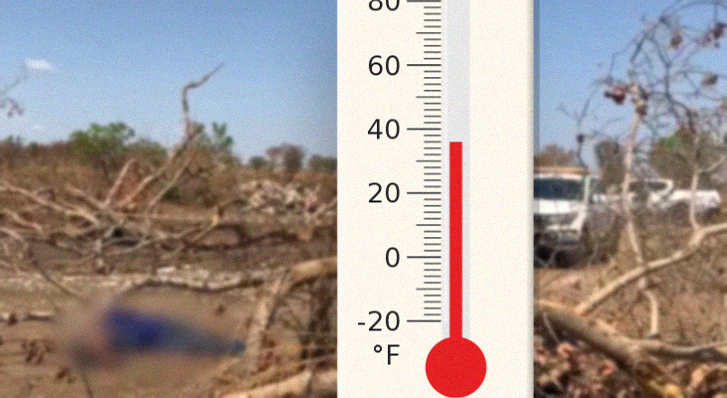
36 °F
